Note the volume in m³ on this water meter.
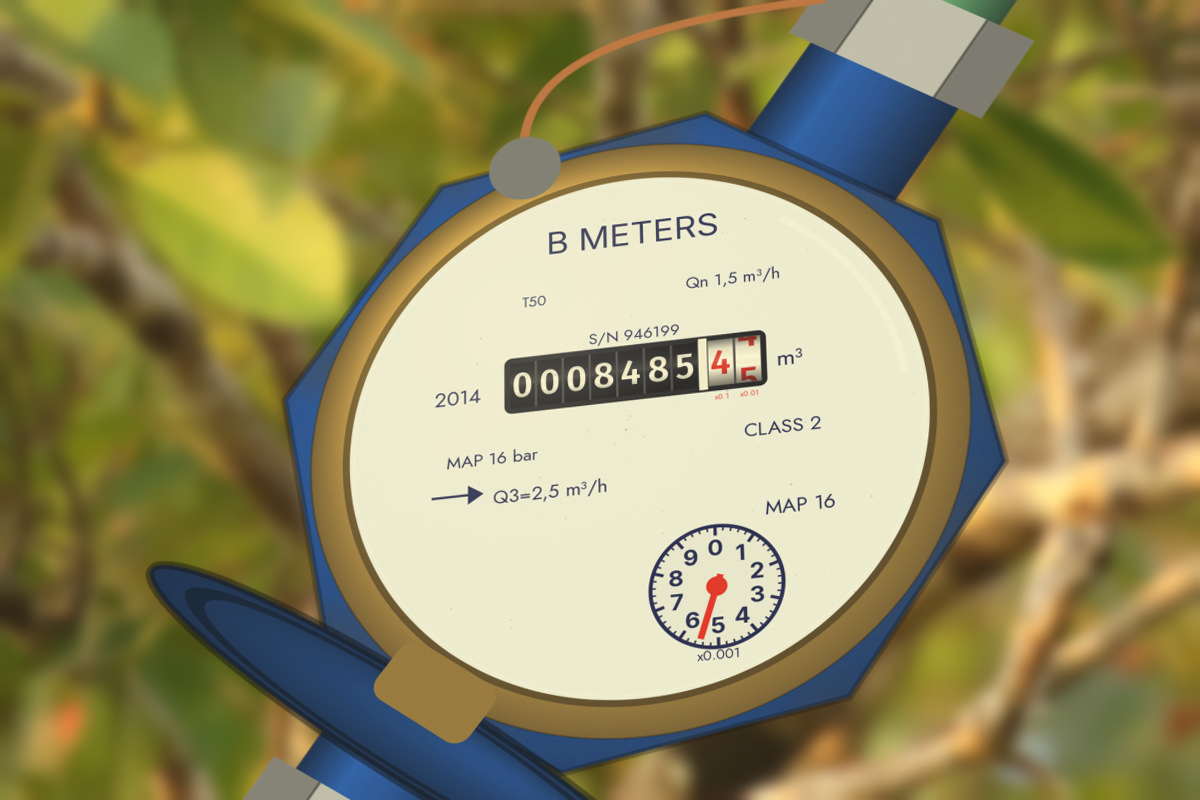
8485.445 m³
